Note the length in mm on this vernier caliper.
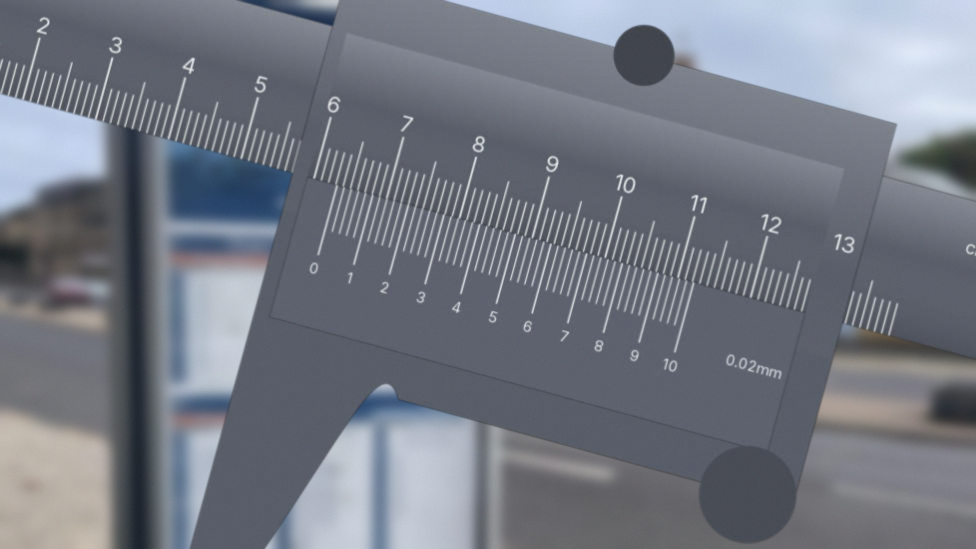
63.2 mm
